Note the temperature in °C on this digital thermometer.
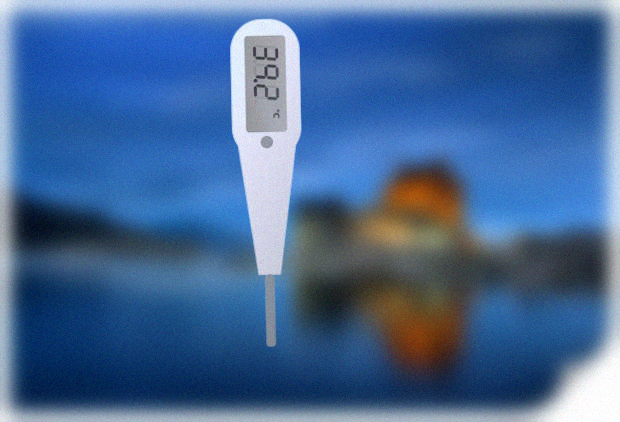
39.2 °C
